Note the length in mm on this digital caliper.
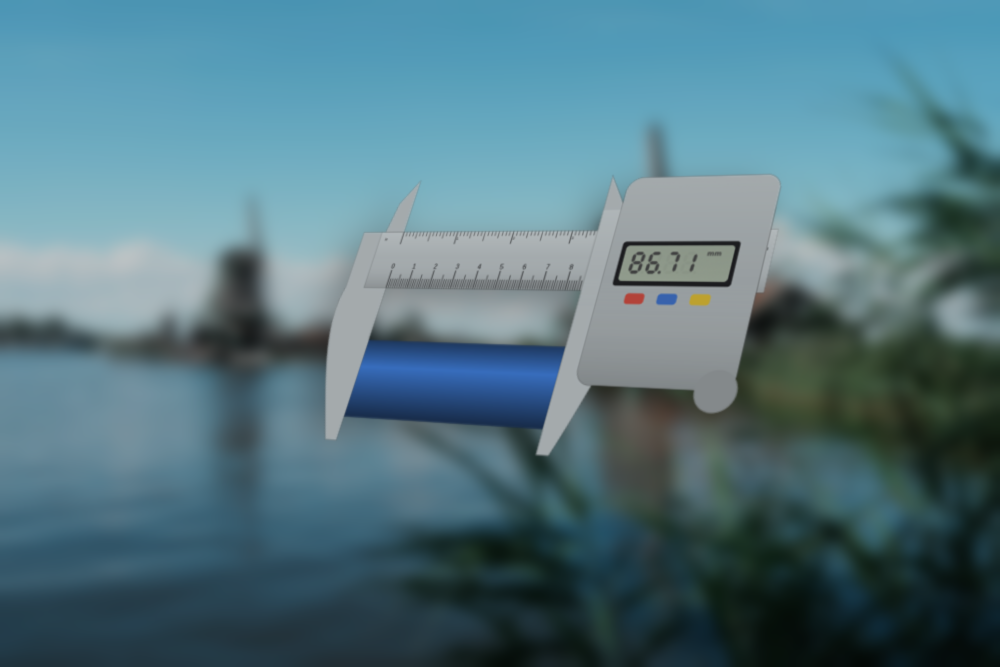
86.71 mm
